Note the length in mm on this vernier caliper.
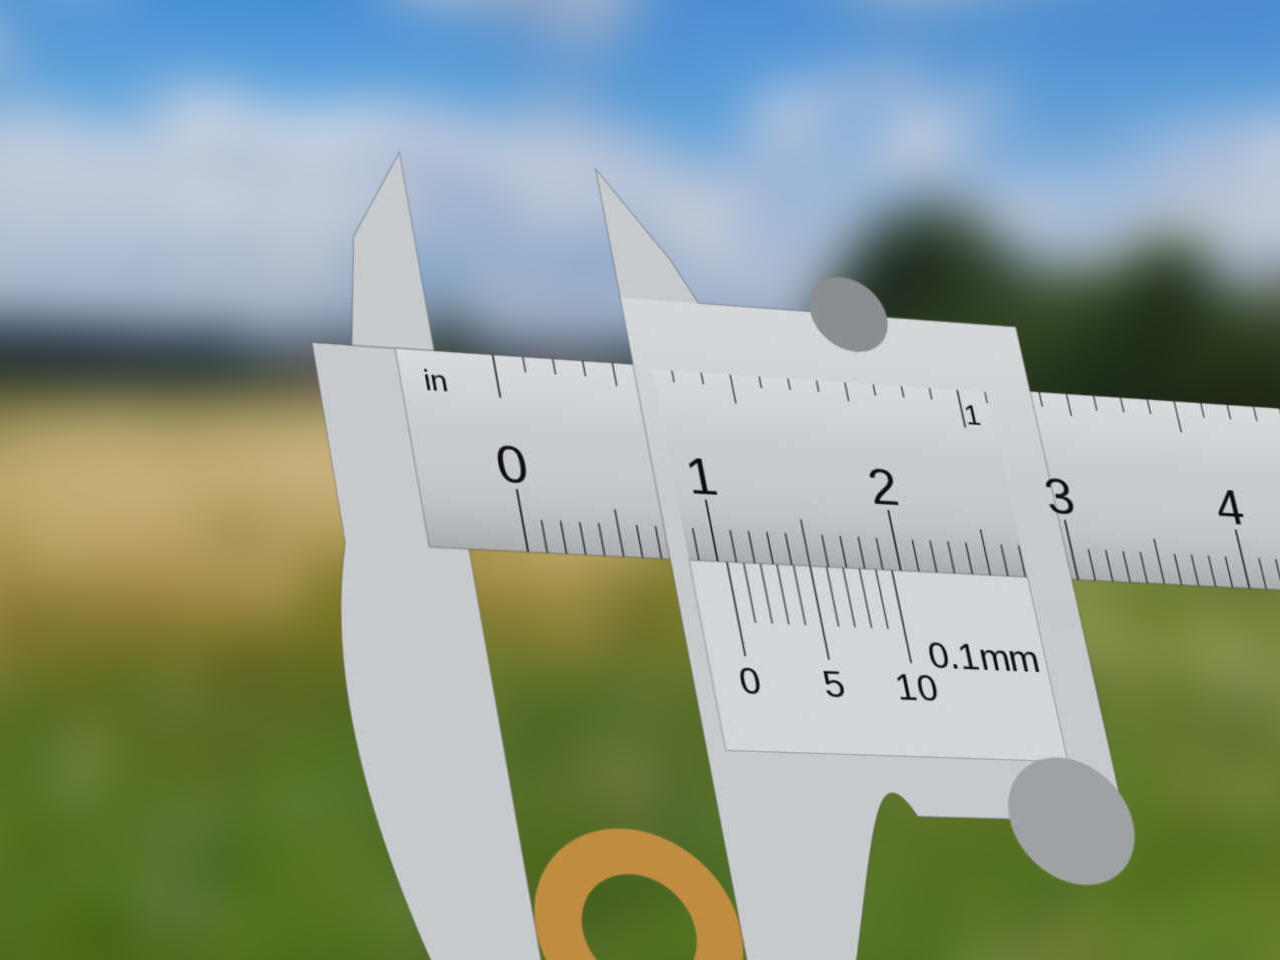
10.5 mm
